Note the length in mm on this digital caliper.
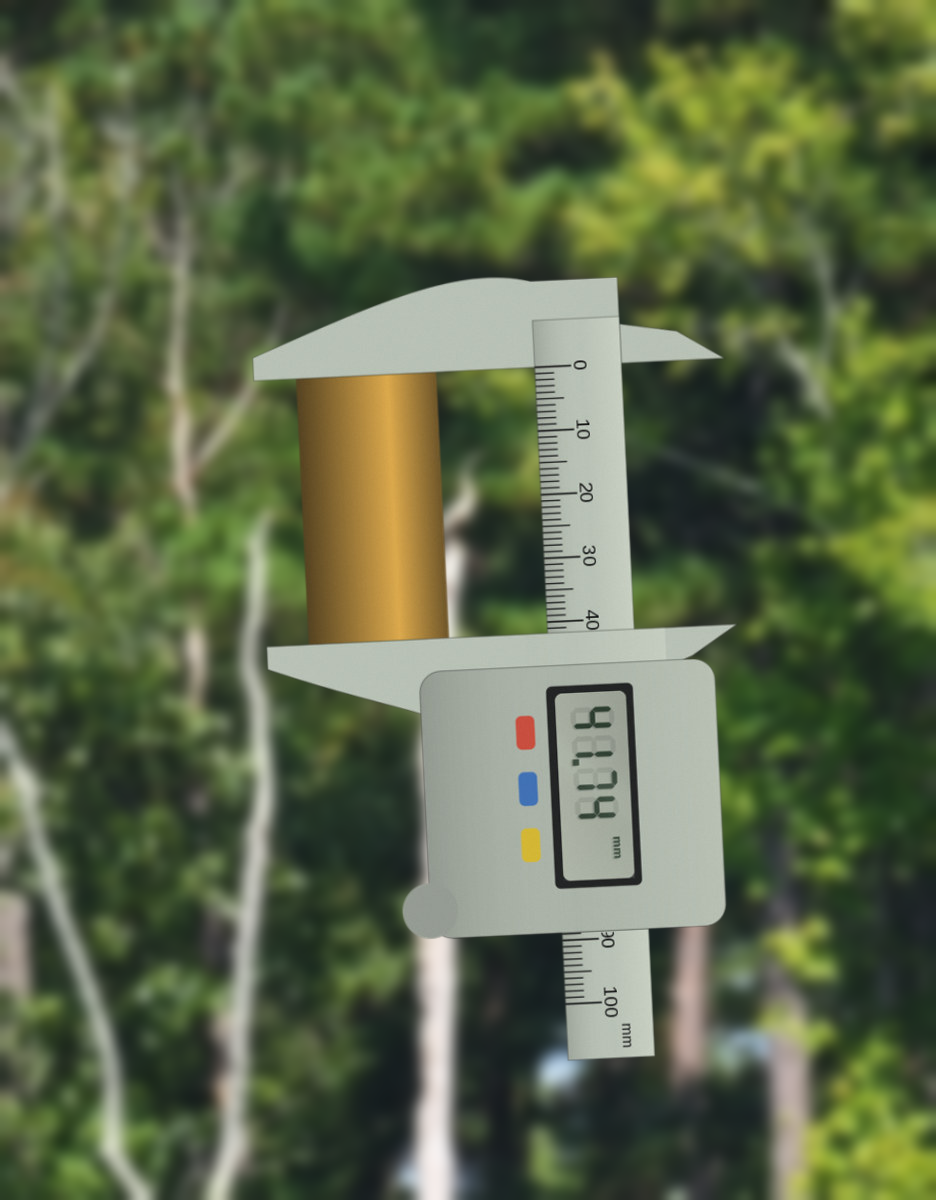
41.74 mm
